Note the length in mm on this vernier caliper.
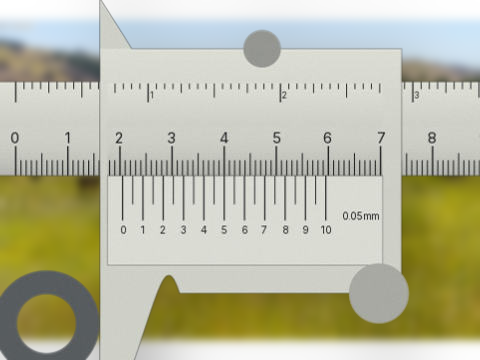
20.5 mm
